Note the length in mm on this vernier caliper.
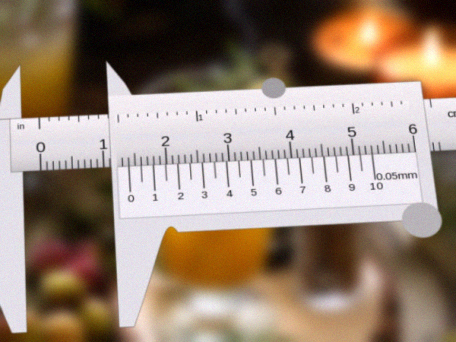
14.0 mm
